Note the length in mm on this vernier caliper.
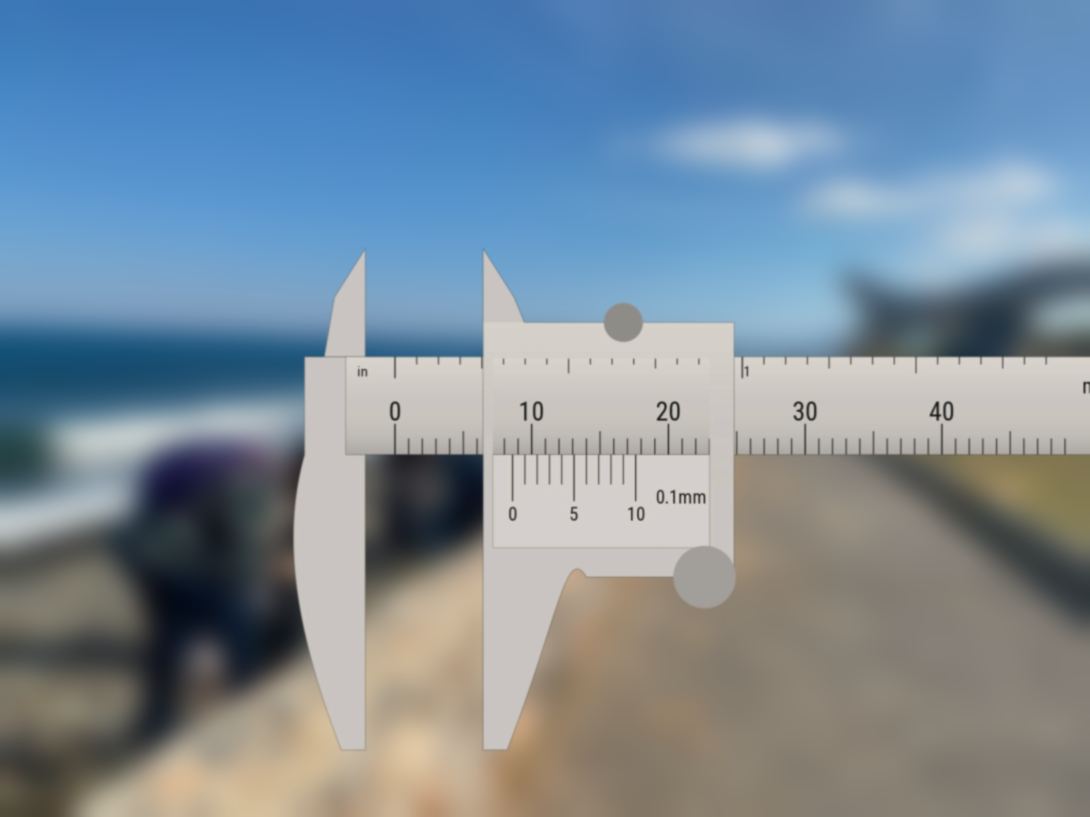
8.6 mm
